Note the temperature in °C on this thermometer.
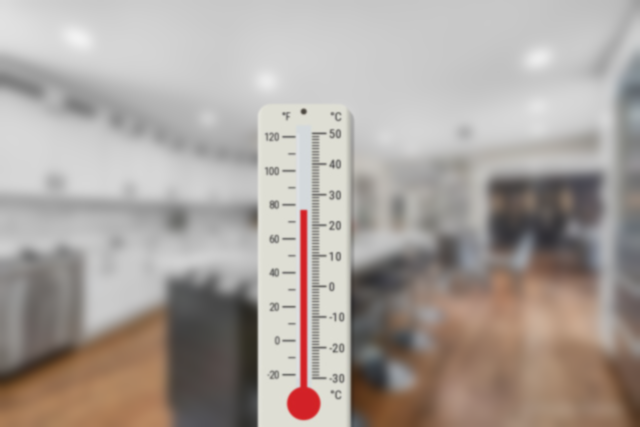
25 °C
